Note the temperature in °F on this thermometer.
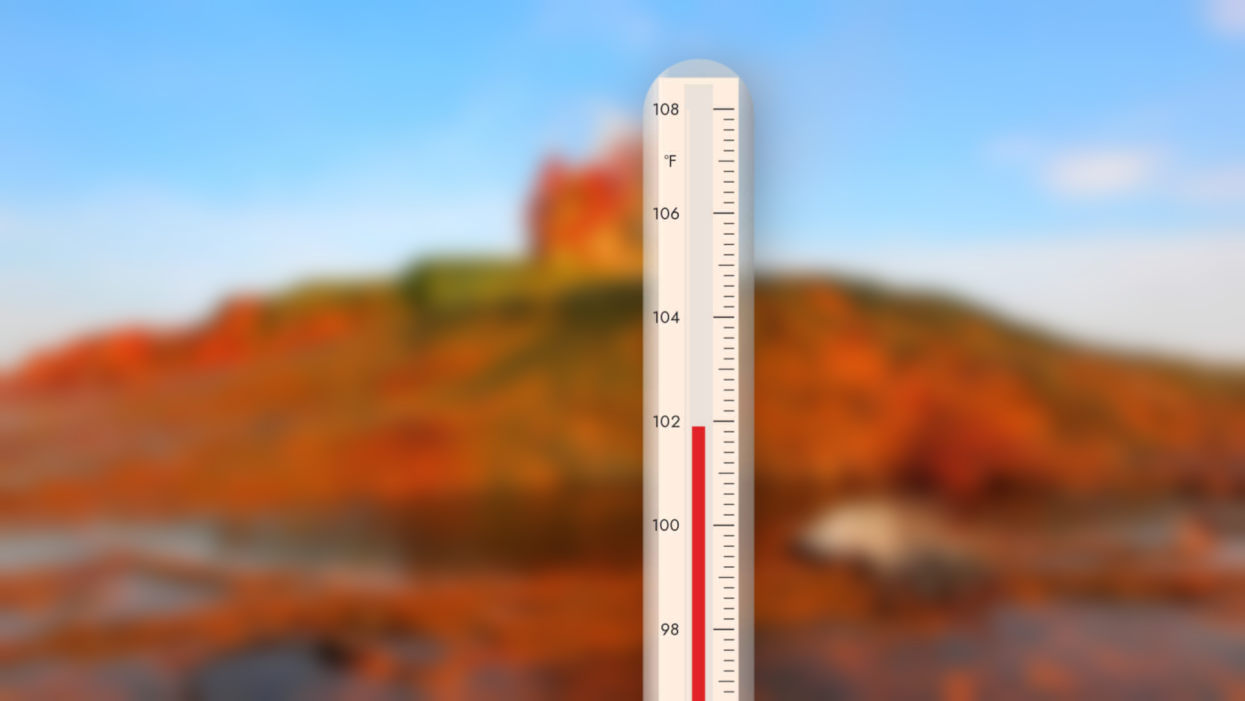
101.9 °F
